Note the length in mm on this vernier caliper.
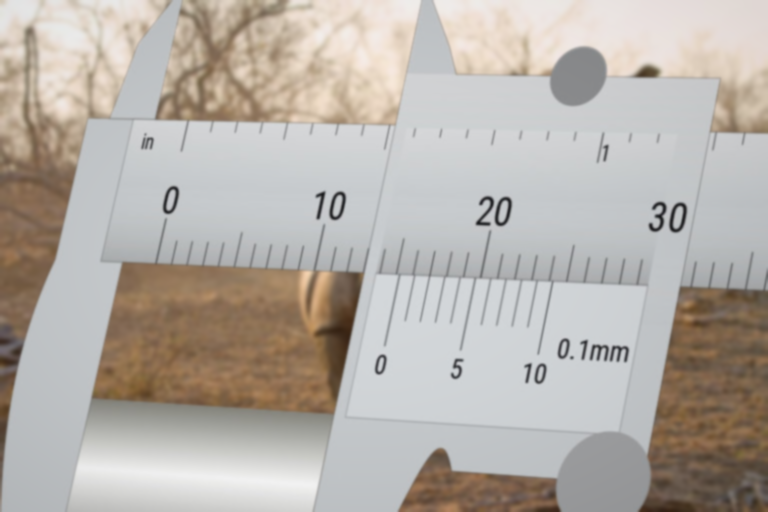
15.2 mm
